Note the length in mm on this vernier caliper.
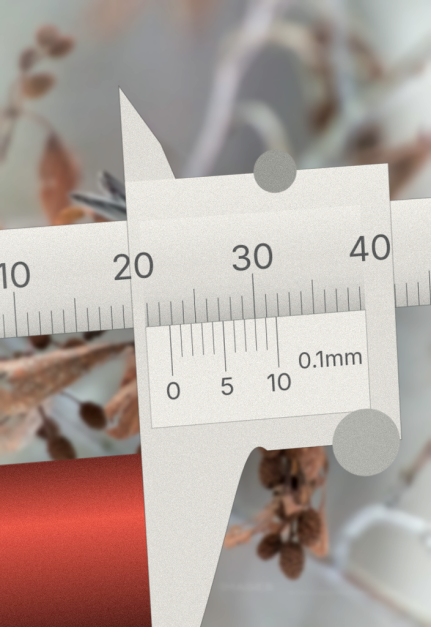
22.8 mm
